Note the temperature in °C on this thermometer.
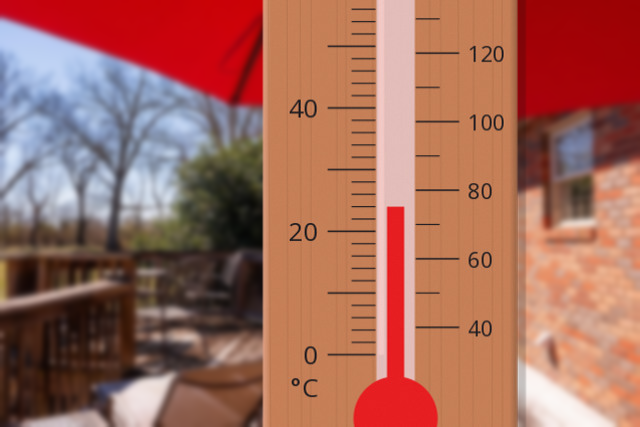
24 °C
